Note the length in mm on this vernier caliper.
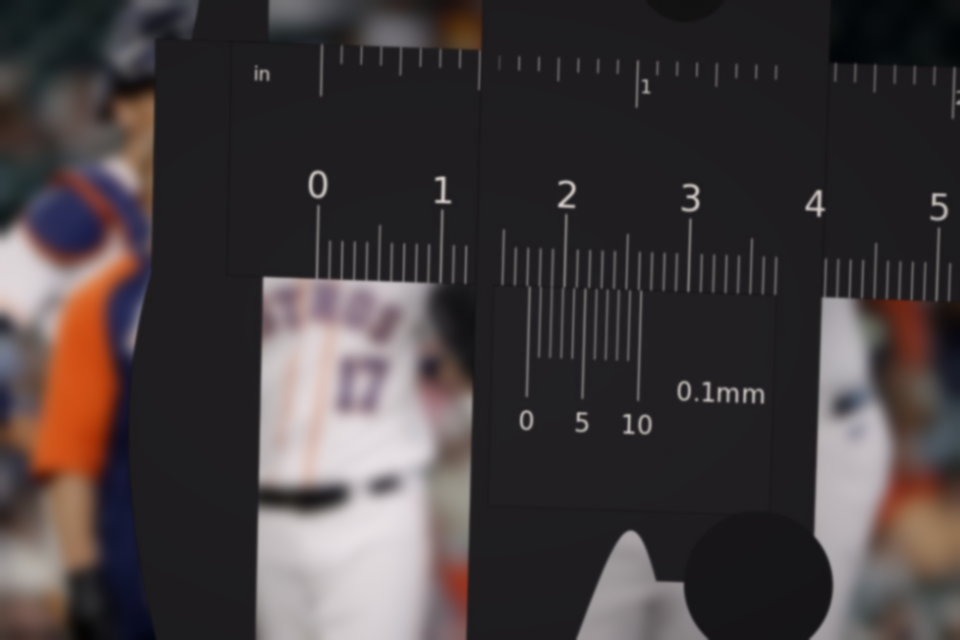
17.2 mm
